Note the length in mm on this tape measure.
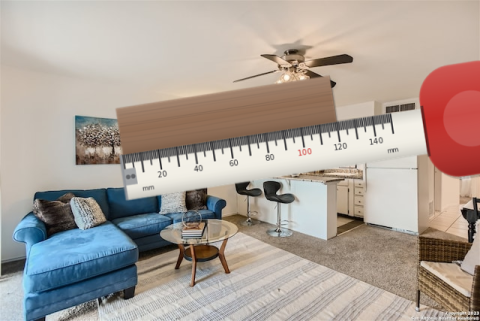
120 mm
